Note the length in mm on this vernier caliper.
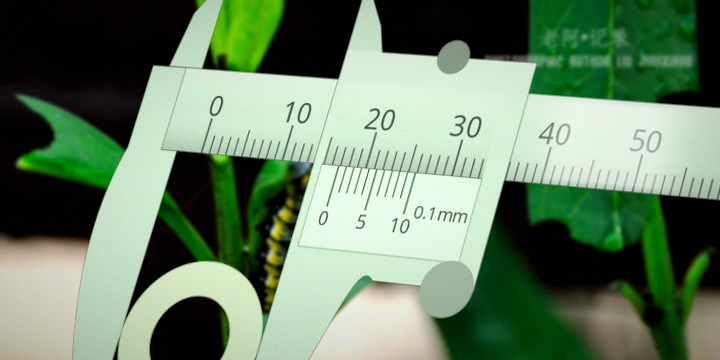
16.8 mm
